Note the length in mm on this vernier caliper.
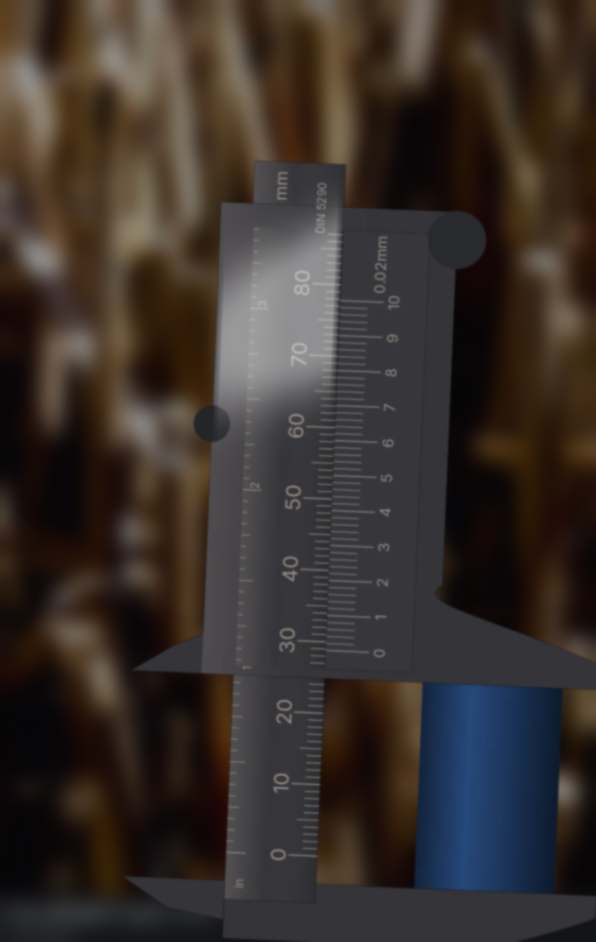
28.8 mm
